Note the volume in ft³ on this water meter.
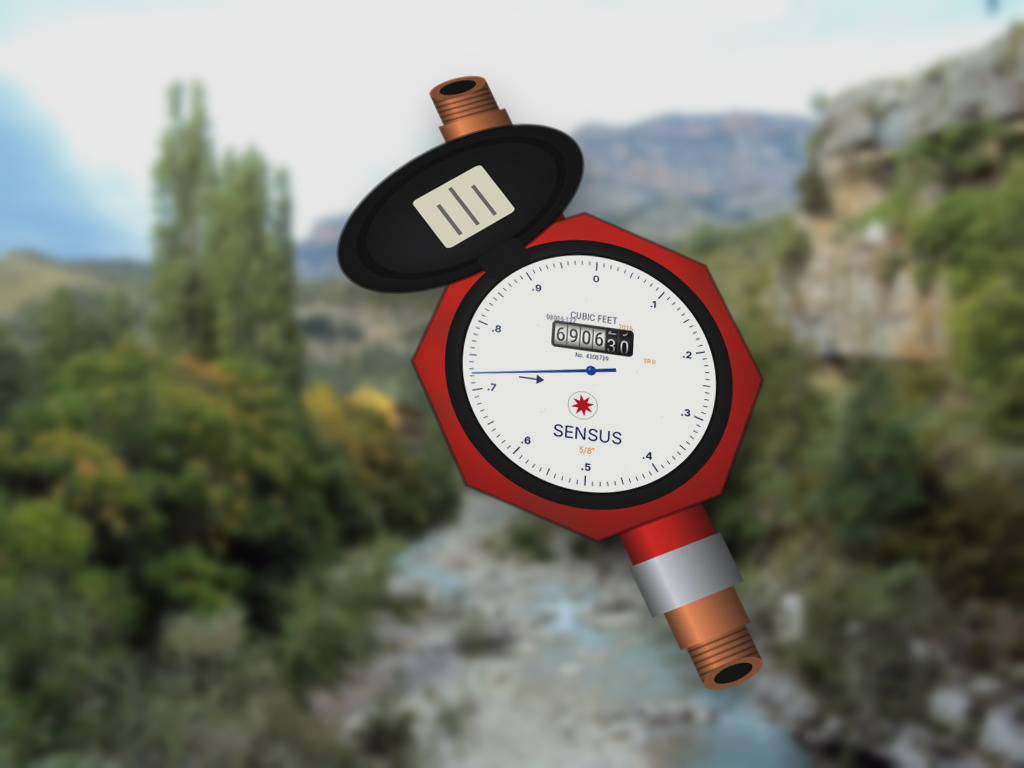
690629.72 ft³
